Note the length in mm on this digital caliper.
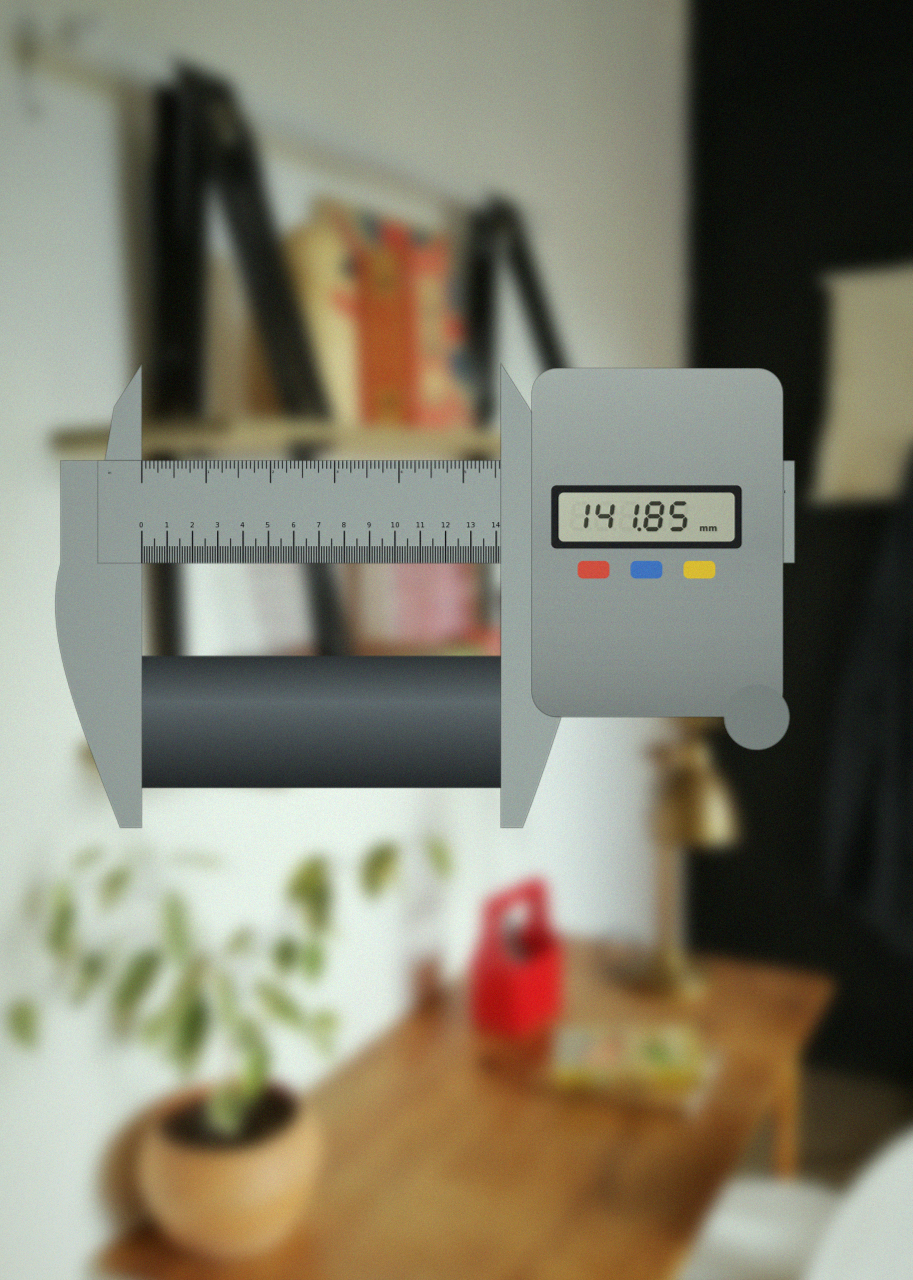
141.85 mm
